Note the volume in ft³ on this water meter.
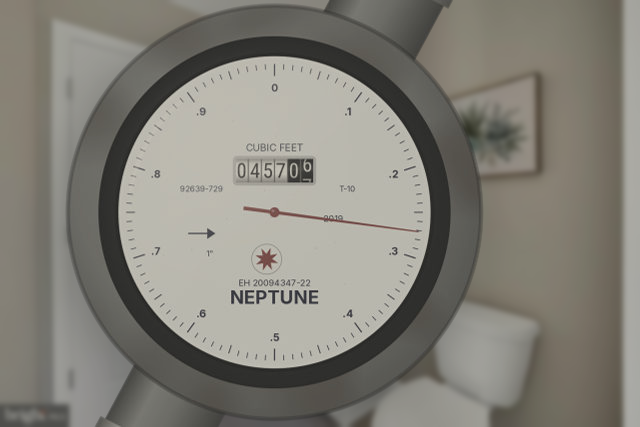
45706.27 ft³
